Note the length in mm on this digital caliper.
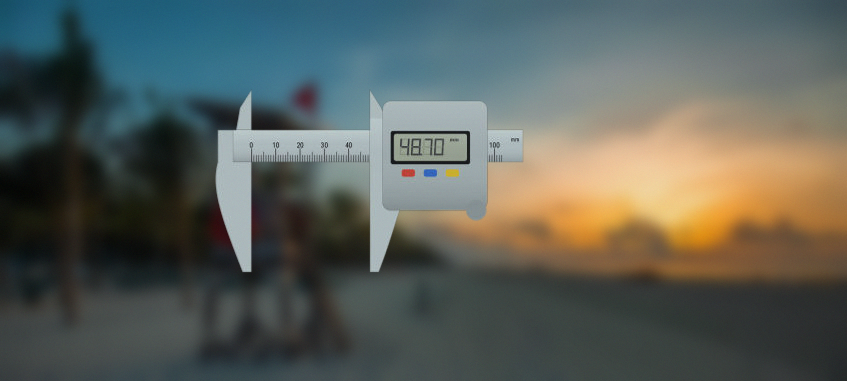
48.70 mm
